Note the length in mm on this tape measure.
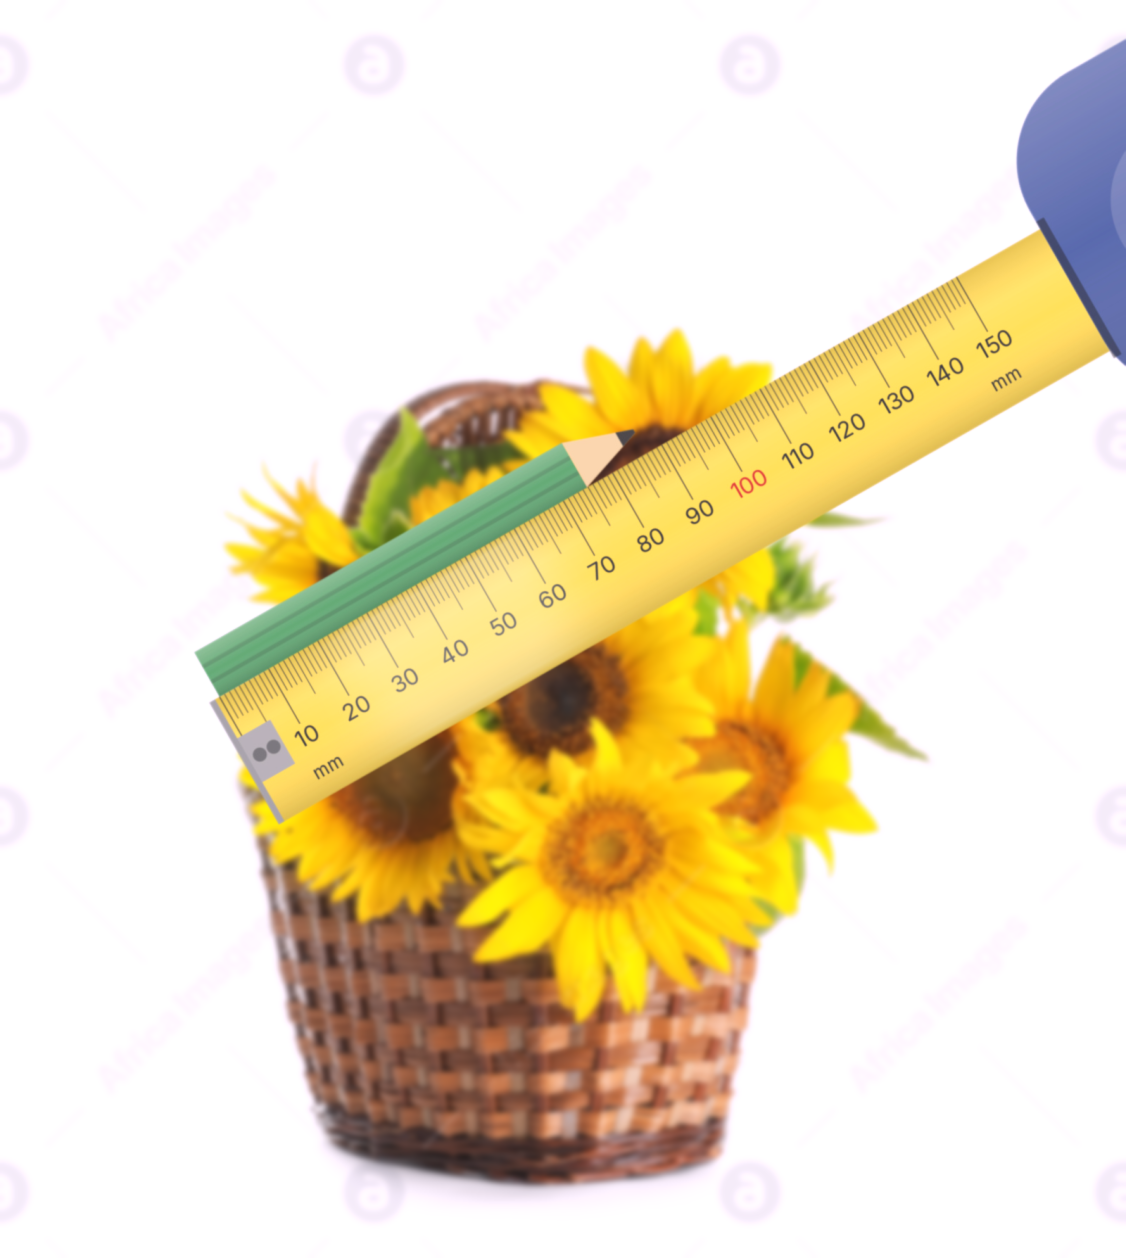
87 mm
